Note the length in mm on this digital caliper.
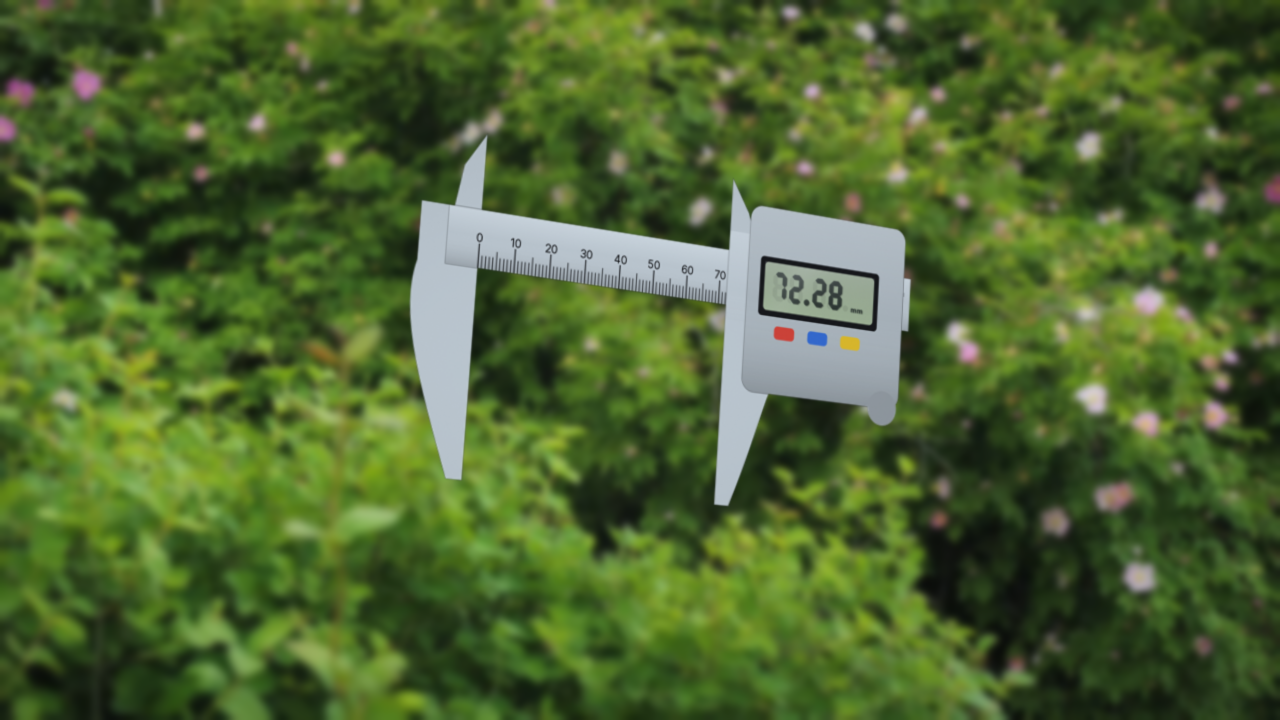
72.28 mm
